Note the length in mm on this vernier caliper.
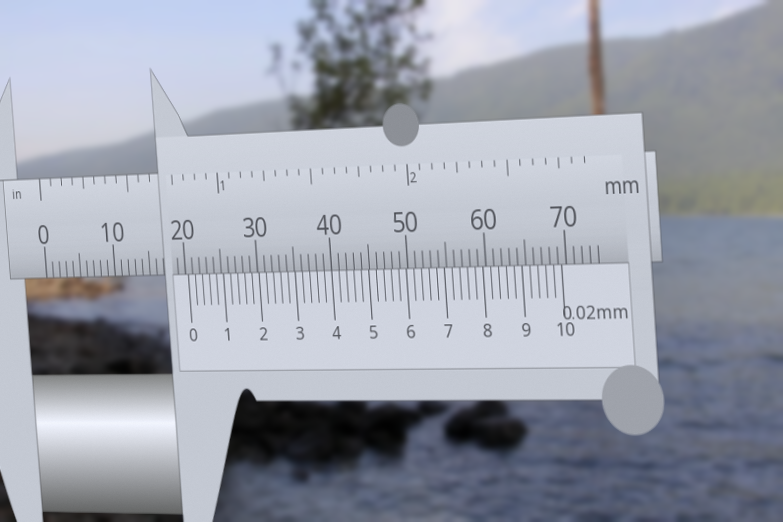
20.4 mm
